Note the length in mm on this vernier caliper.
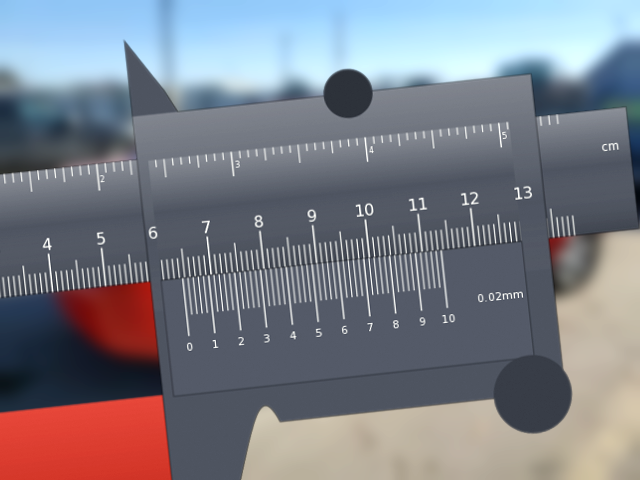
64.6 mm
